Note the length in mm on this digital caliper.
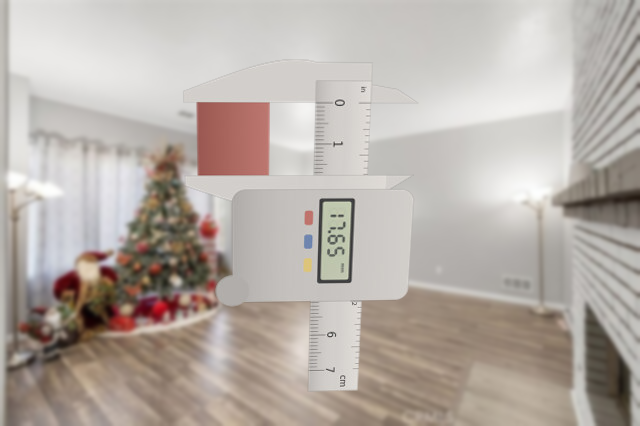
17.65 mm
